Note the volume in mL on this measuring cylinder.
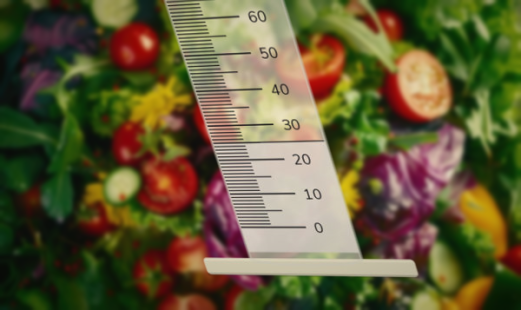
25 mL
